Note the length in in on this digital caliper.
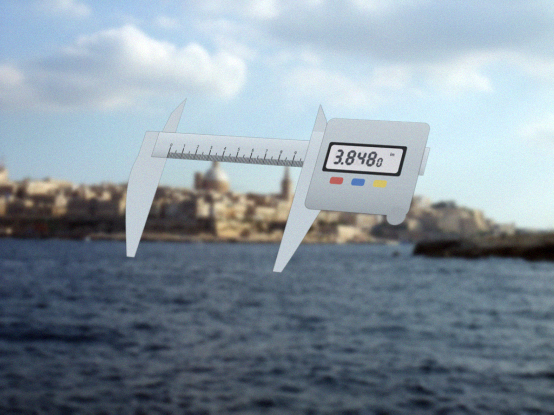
3.8480 in
